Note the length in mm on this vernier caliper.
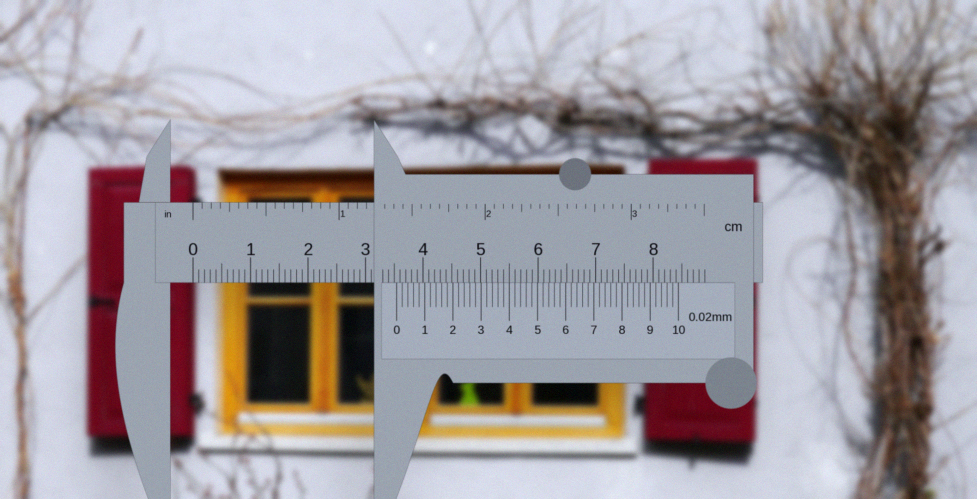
35.4 mm
